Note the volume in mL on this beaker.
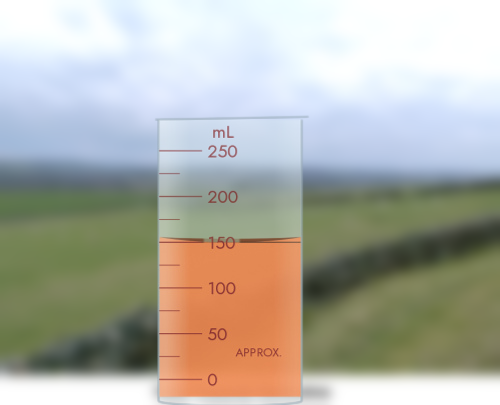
150 mL
